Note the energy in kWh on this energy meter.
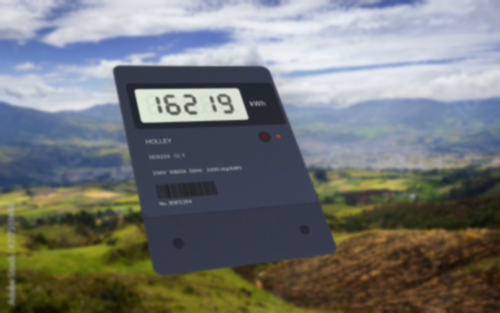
16219 kWh
